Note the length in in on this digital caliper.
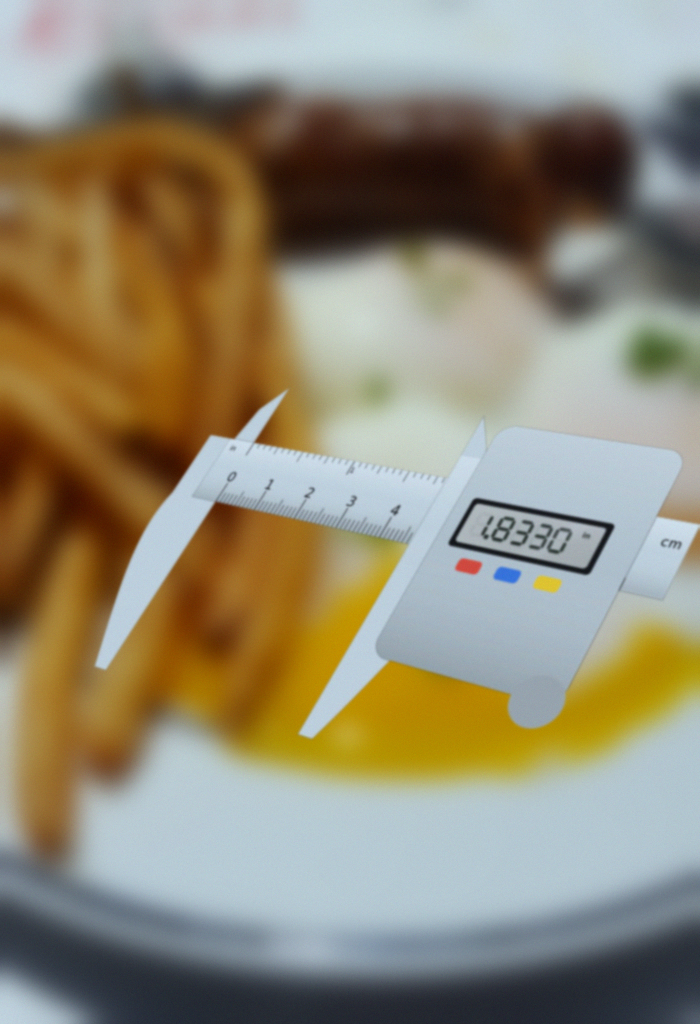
1.8330 in
